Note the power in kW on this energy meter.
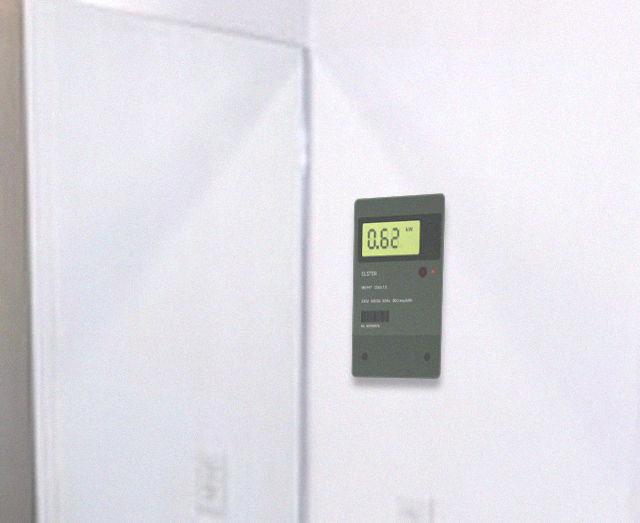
0.62 kW
